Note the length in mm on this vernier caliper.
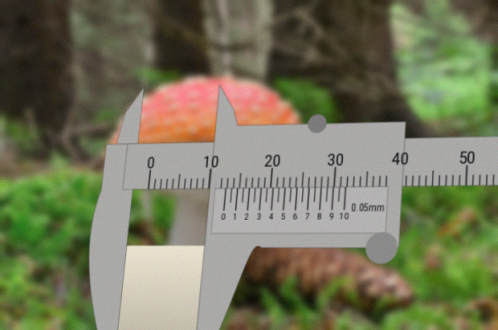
12.8 mm
